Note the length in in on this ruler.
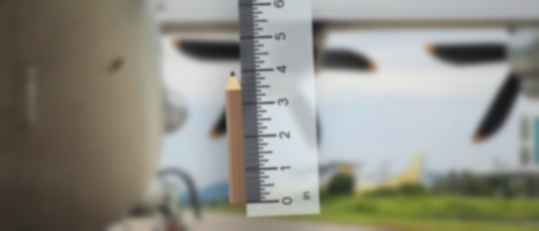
4 in
